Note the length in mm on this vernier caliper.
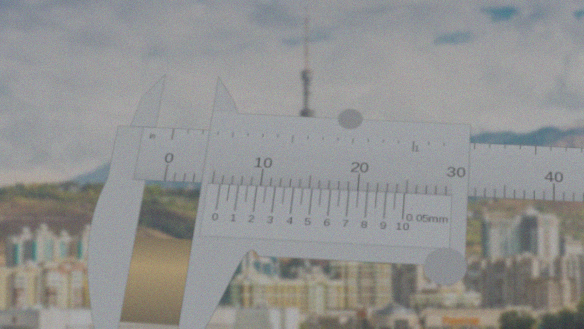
5.8 mm
